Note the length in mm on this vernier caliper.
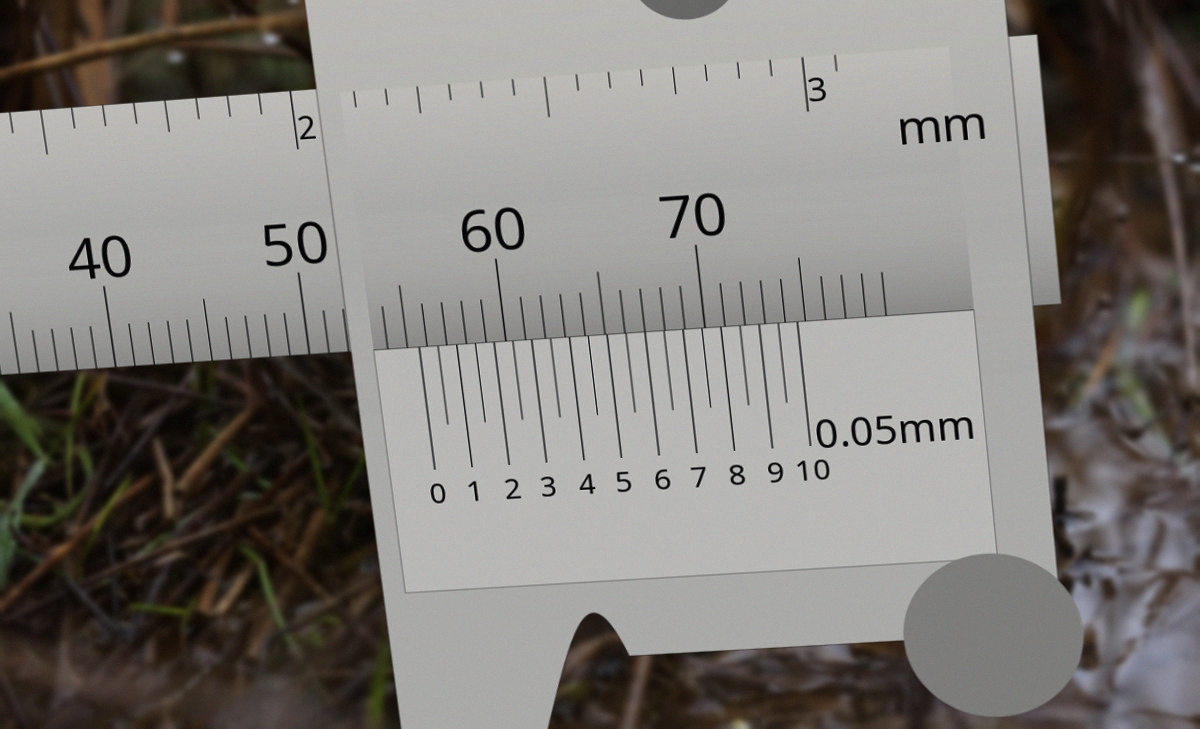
55.6 mm
